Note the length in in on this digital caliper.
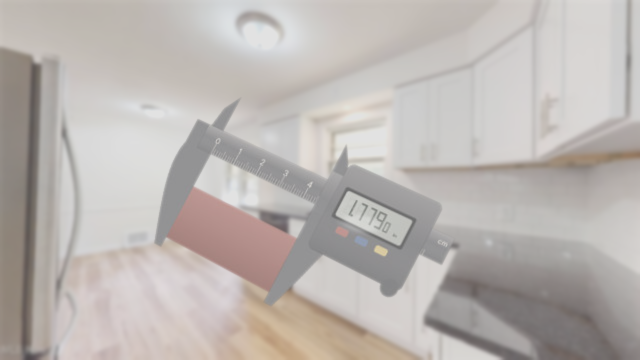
1.7790 in
